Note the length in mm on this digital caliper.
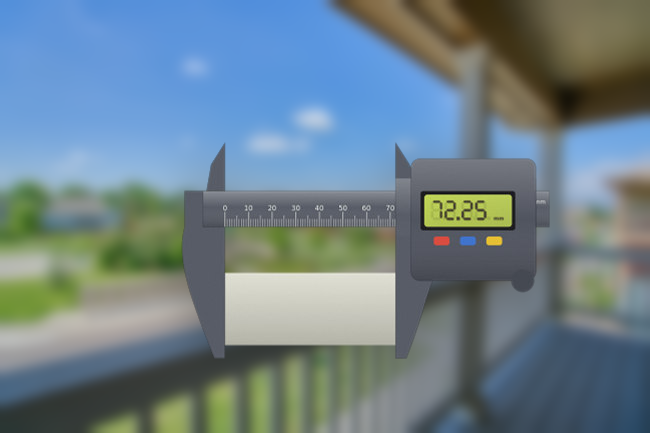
72.25 mm
